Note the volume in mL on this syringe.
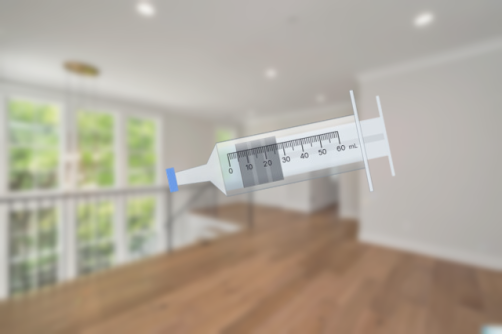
5 mL
